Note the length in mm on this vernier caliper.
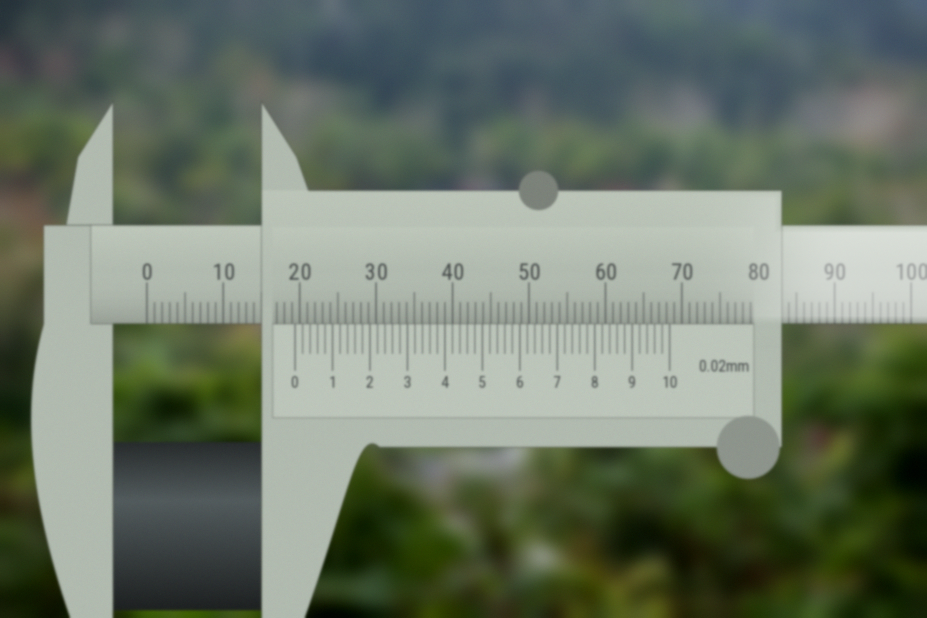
19.4 mm
